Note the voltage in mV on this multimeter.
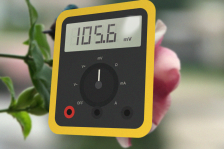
105.6 mV
